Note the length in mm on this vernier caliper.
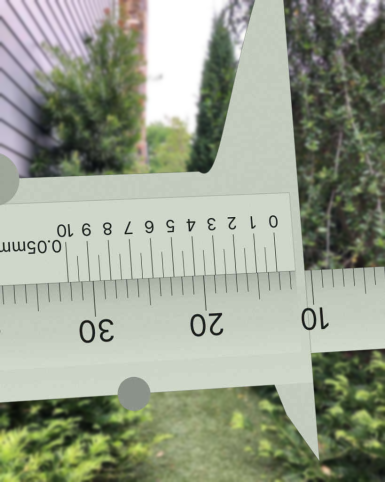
13.2 mm
